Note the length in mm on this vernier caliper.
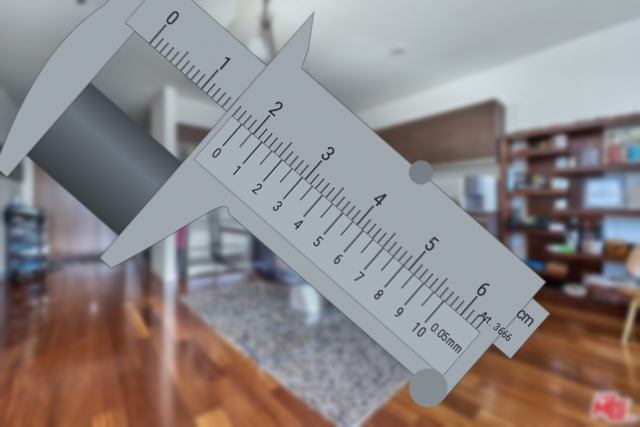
17.8 mm
